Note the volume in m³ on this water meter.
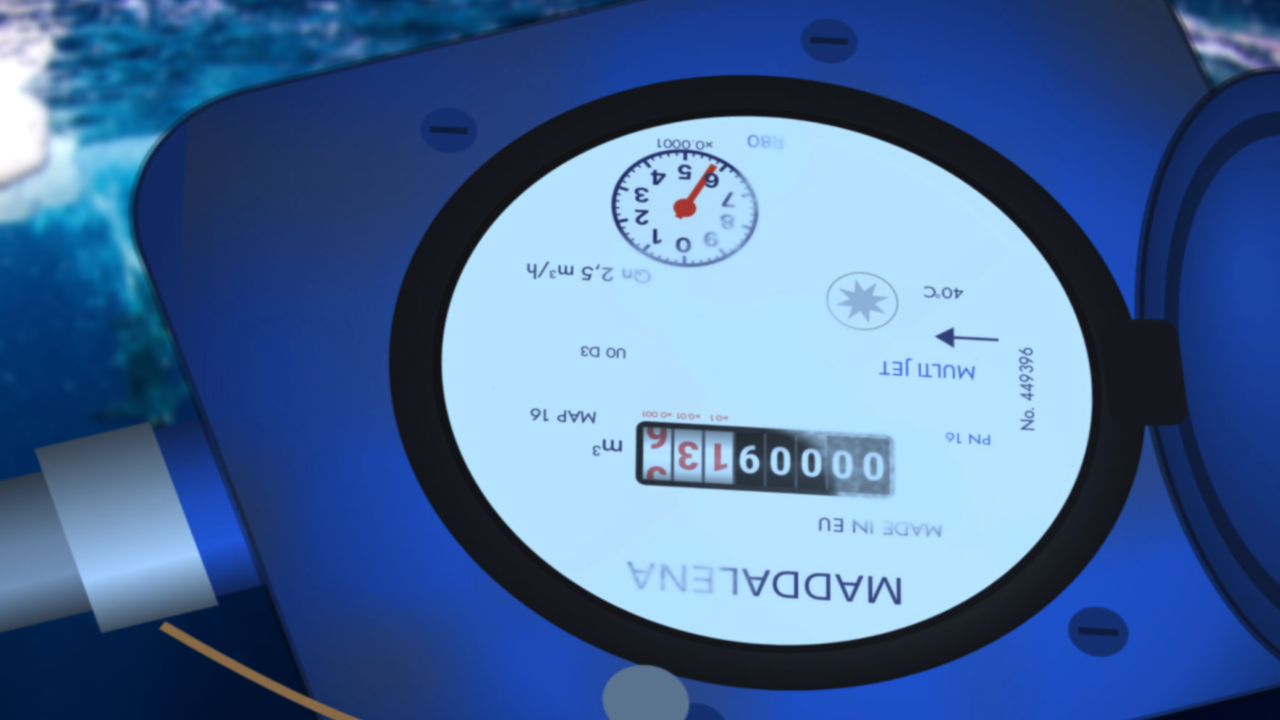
9.1355 m³
